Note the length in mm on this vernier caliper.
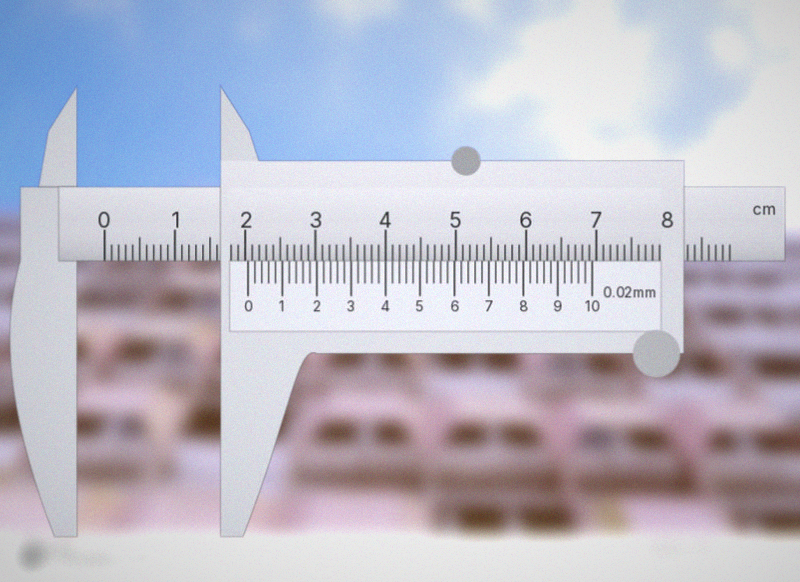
20.4 mm
